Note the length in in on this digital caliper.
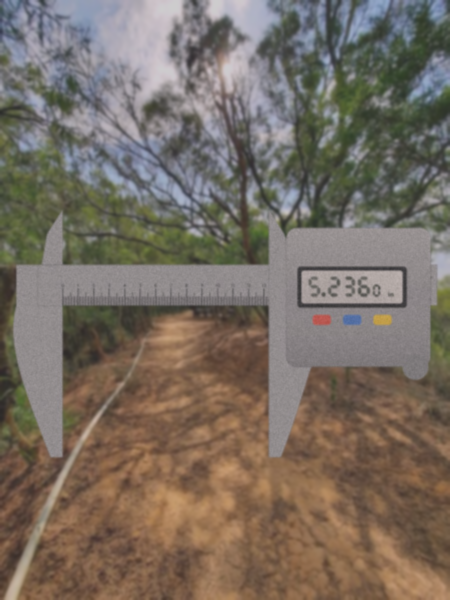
5.2360 in
